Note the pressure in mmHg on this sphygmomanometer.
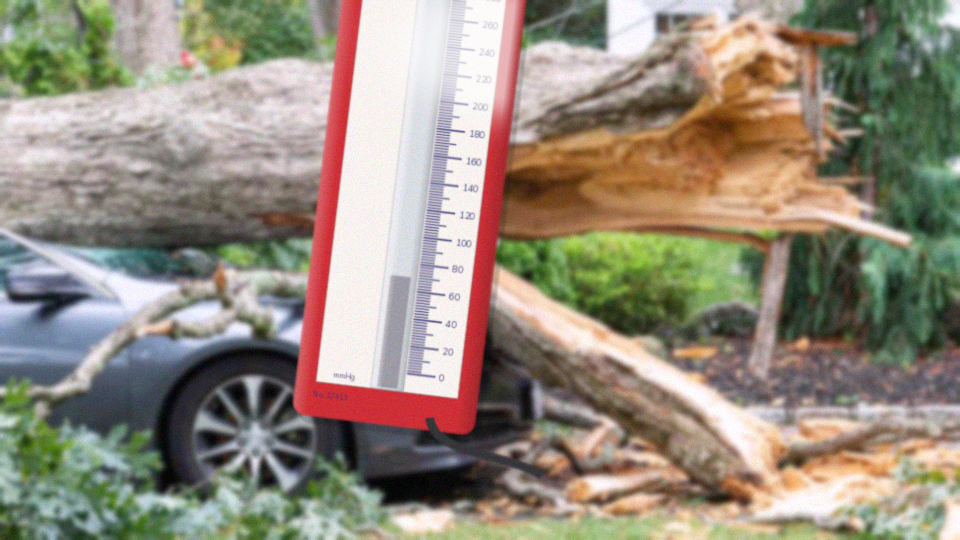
70 mmHg
